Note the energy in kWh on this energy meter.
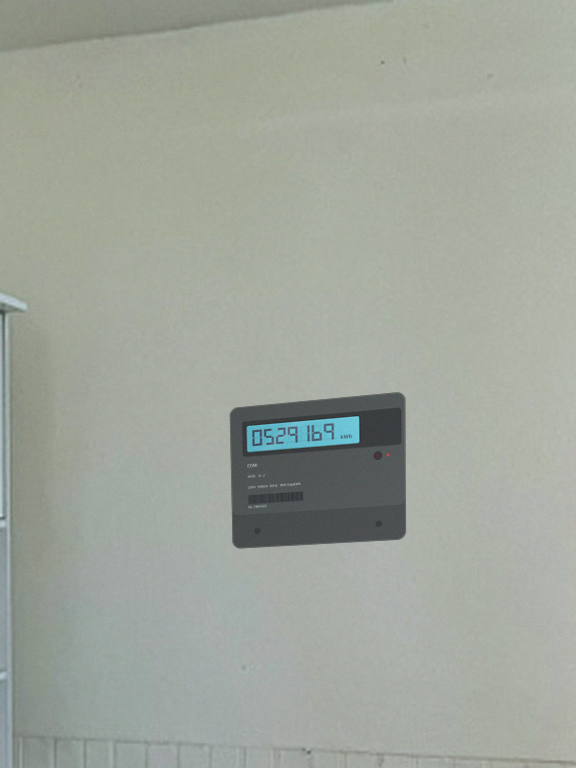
529169 kWh
